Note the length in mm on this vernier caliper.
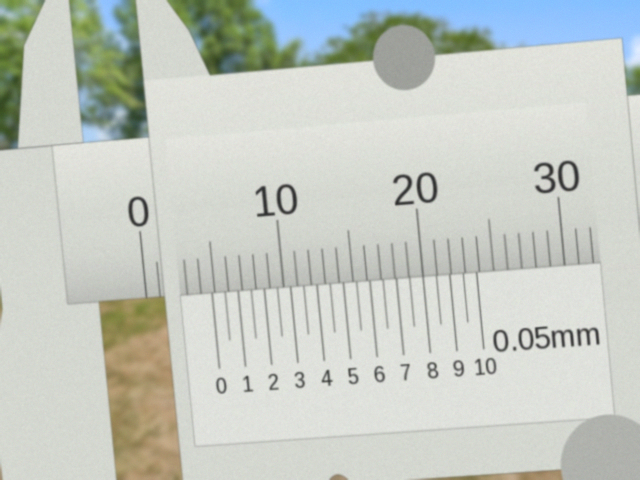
4.8 mm
